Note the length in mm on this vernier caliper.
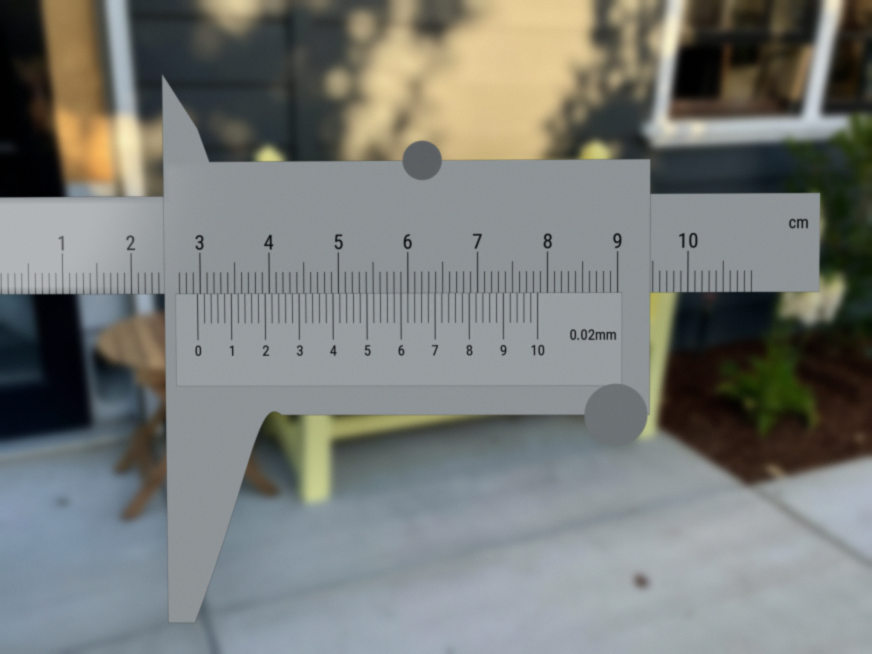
29.6 mm
